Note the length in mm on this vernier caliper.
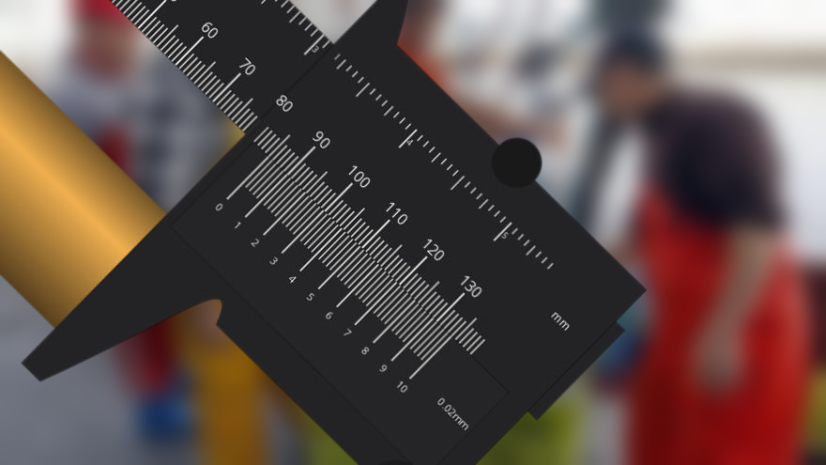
85.0 mm
